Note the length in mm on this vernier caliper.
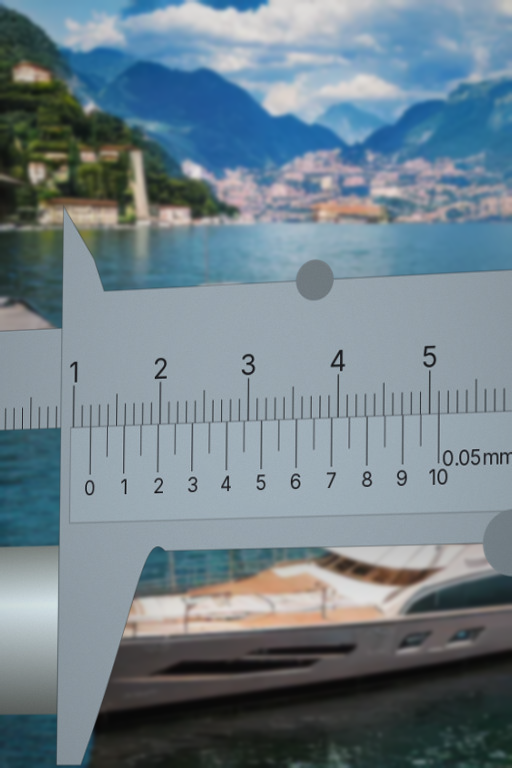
12.0 mm
